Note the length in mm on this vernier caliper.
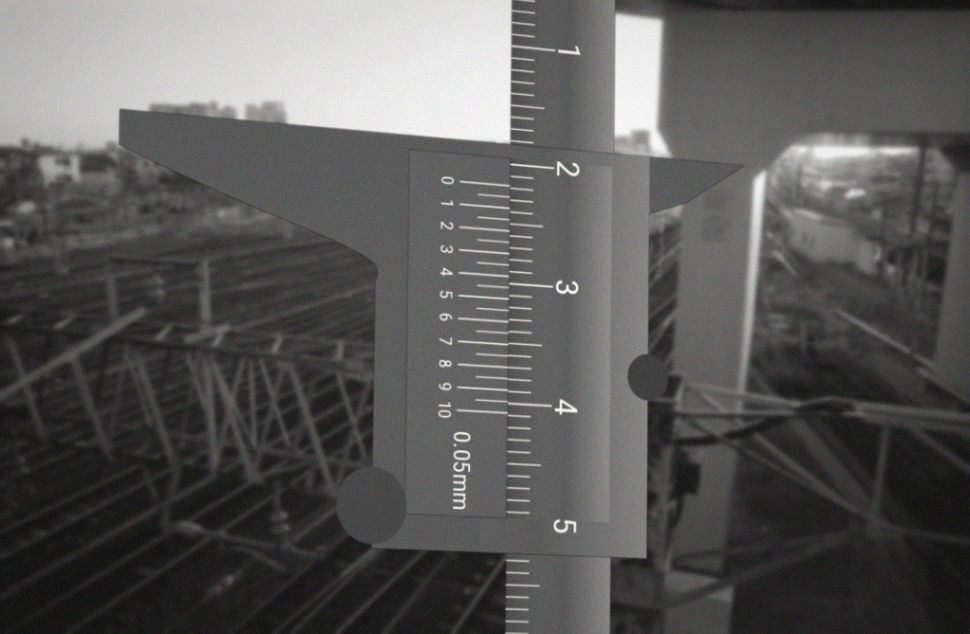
21.8 mm
